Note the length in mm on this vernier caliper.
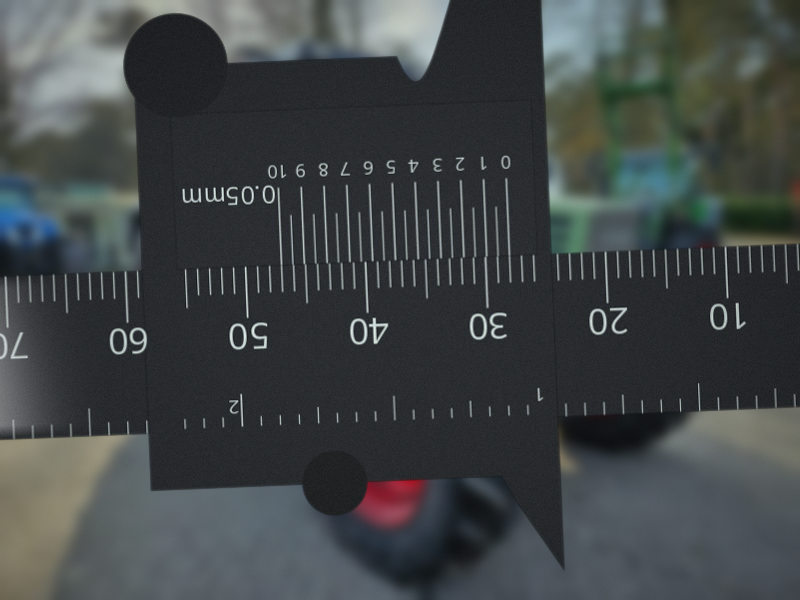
28.0 mm
